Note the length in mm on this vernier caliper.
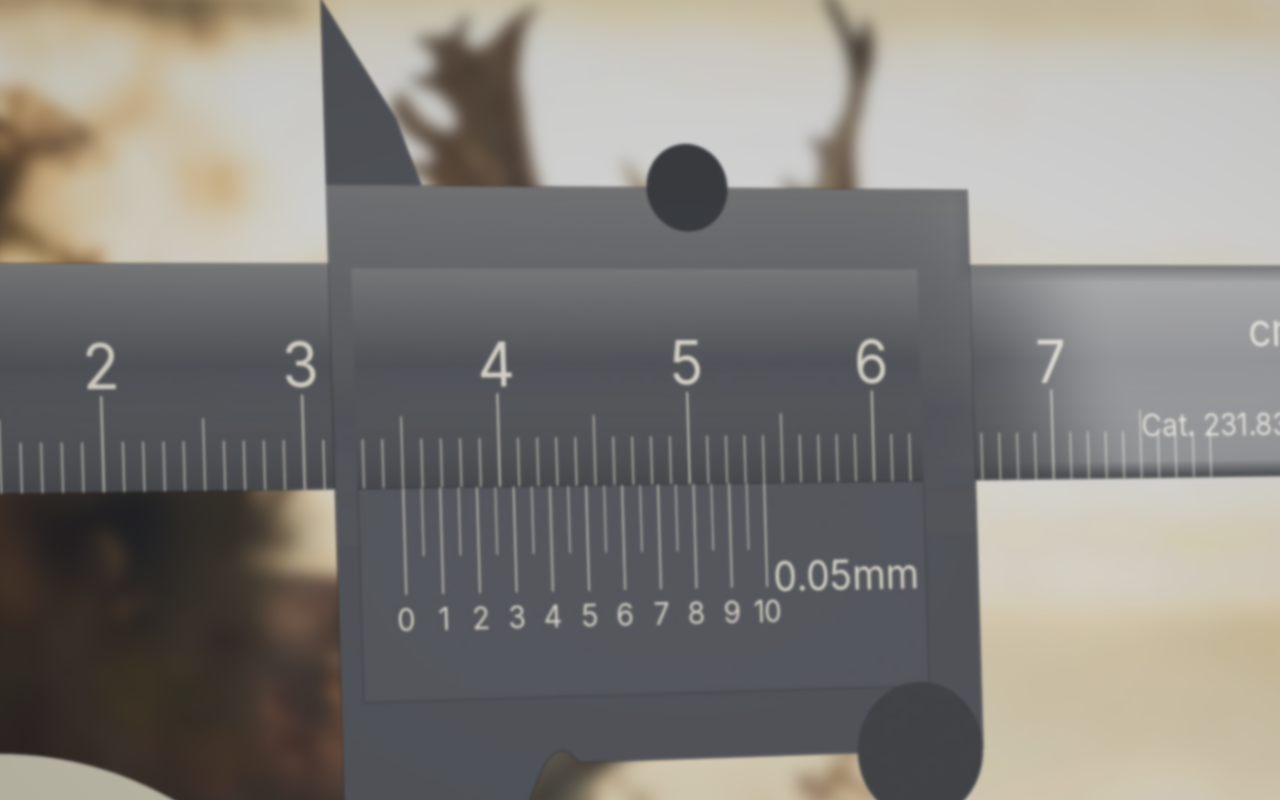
35.0 mm
